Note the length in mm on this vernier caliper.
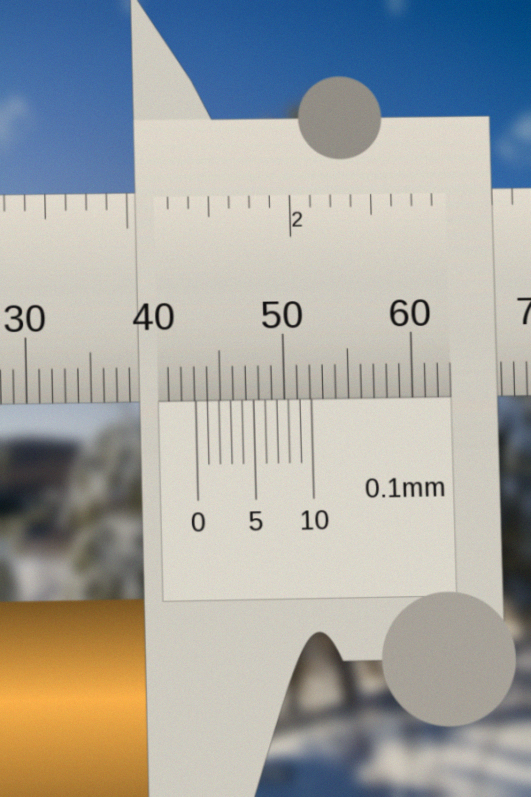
43.1 mm
